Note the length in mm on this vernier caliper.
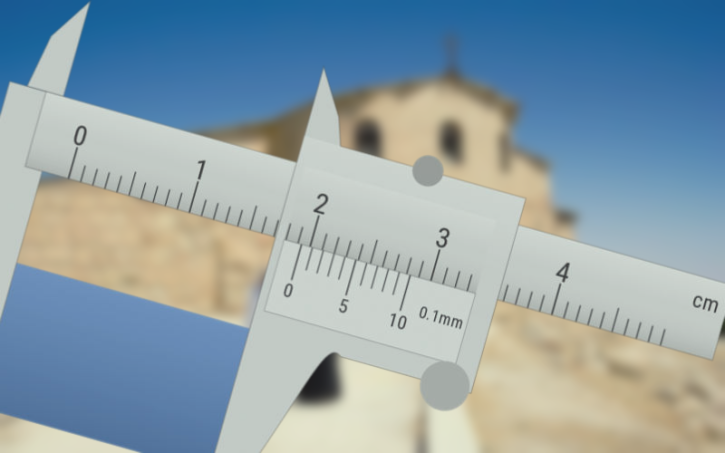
19.3 mm
